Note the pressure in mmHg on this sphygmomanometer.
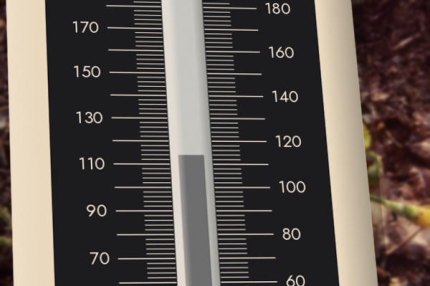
114 mmHg
